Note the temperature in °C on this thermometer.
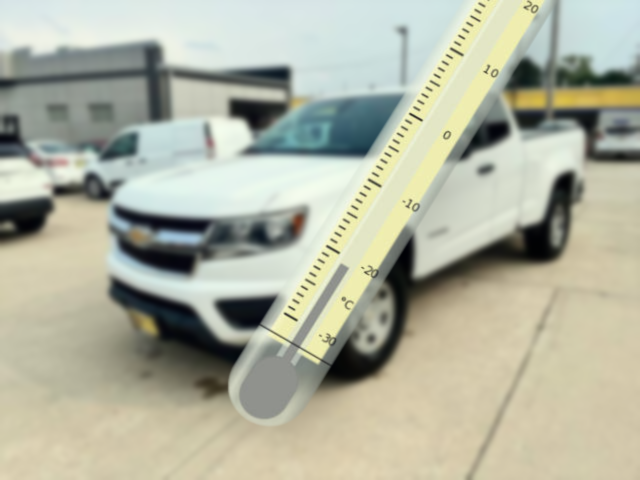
-21 °C
